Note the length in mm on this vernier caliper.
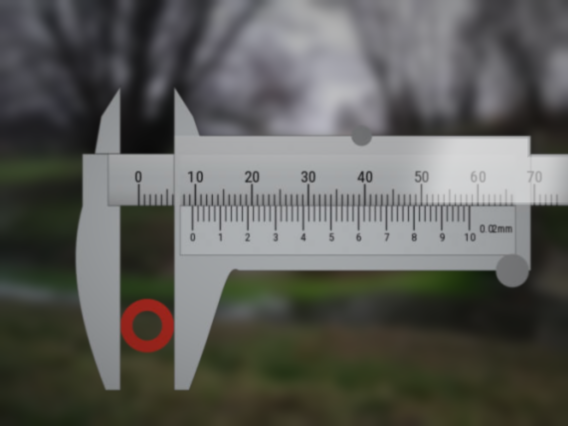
9.5 mm
